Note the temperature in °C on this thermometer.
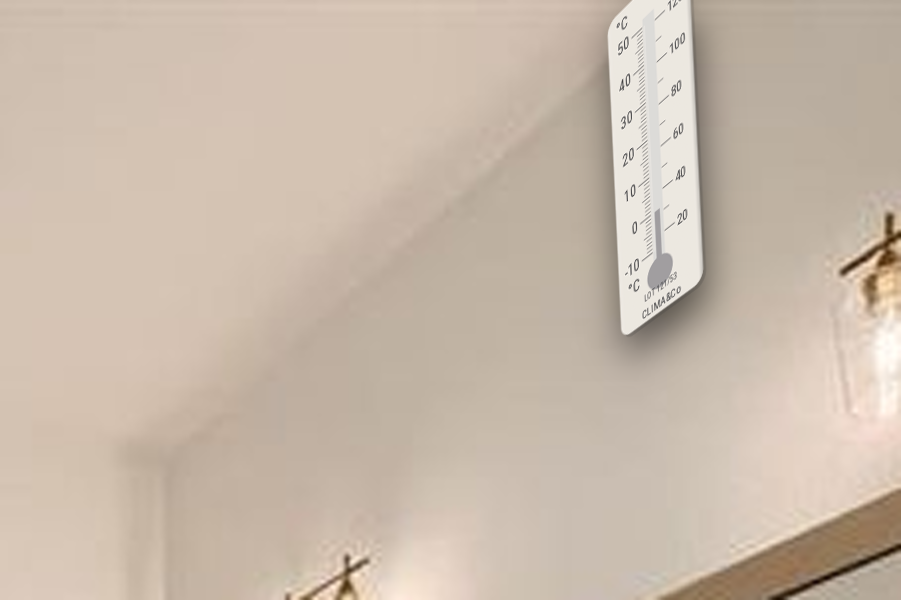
0 °C
